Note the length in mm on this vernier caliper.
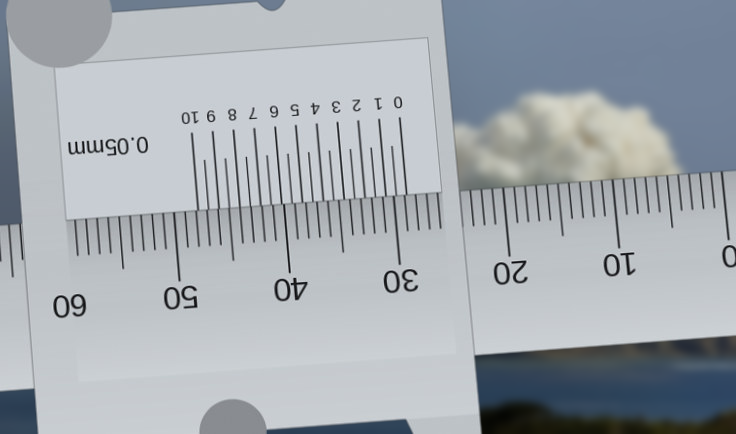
28.8 mm
